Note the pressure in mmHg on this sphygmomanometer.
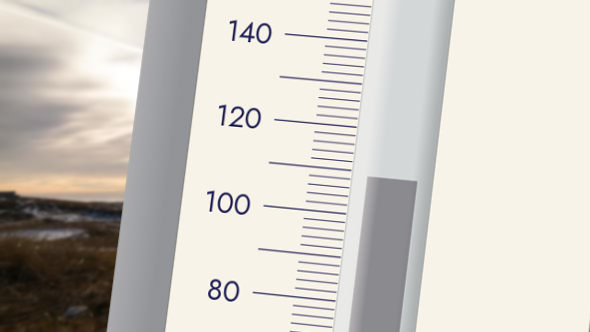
109 mmHg
